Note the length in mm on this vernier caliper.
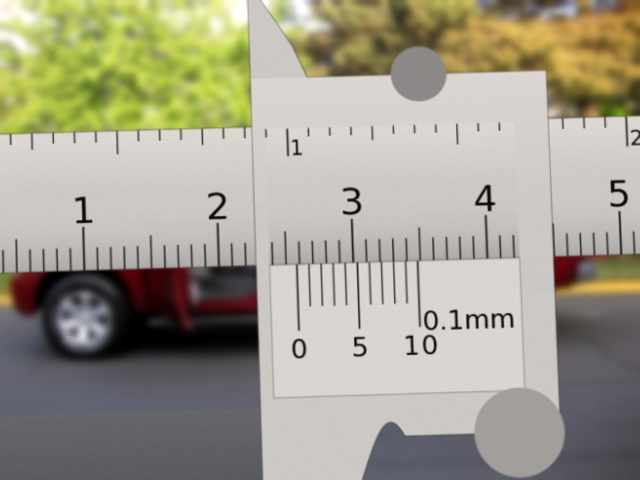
25.8 mm
